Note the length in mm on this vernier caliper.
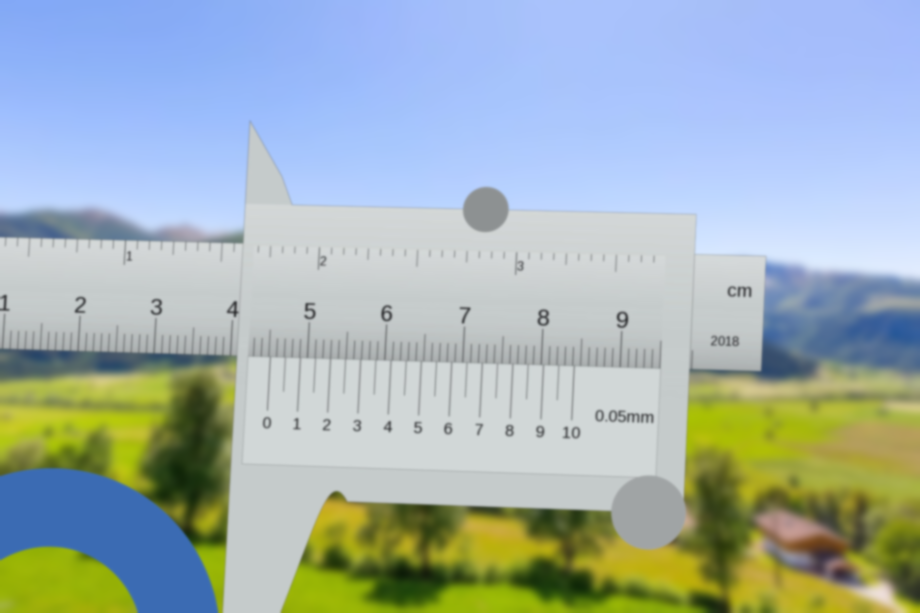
45.2 mm
